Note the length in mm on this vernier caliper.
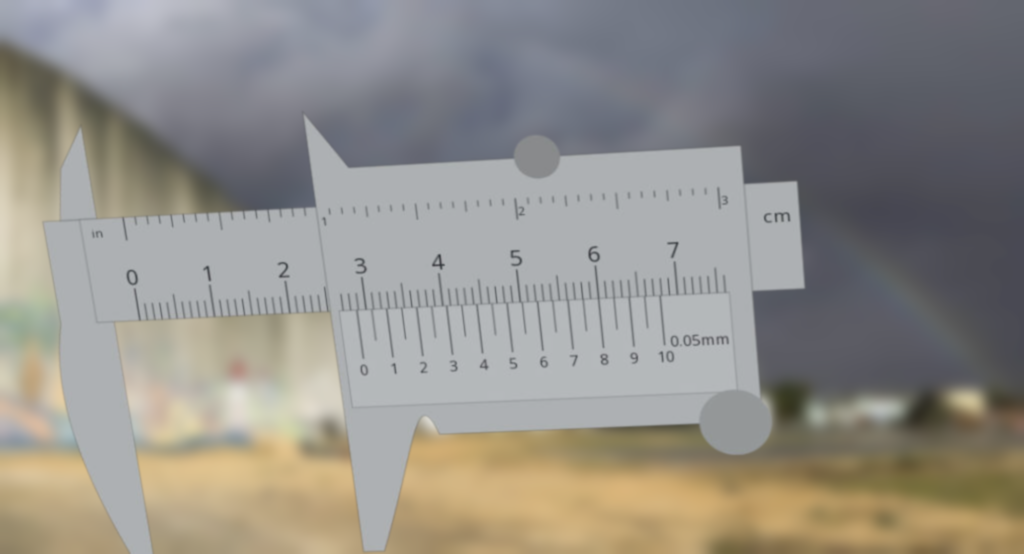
28.8 mm
